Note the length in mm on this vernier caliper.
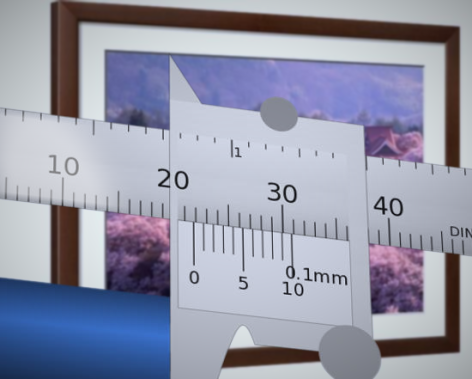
21.8 mm
